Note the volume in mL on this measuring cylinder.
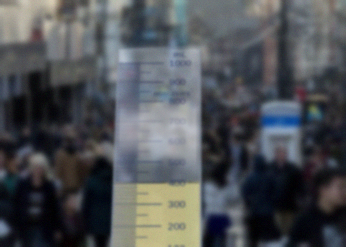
400 mL
